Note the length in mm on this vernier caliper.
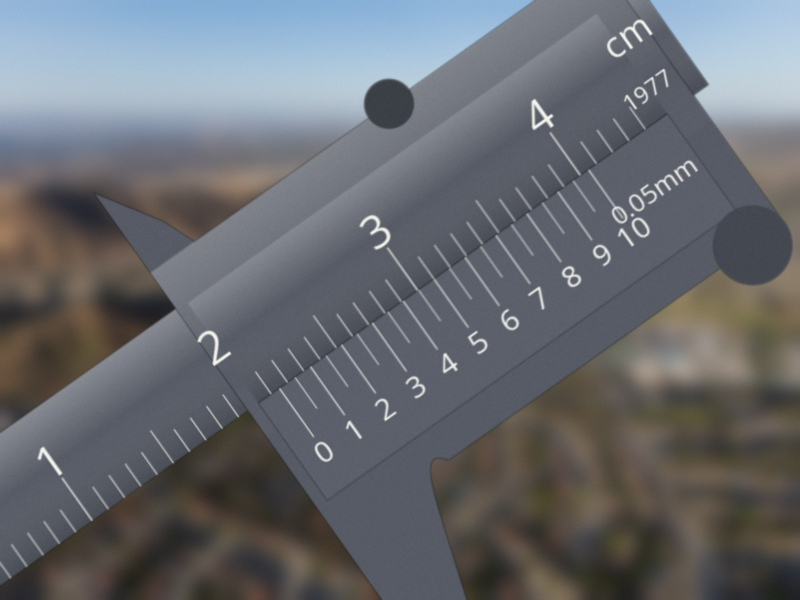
21.5 mm
